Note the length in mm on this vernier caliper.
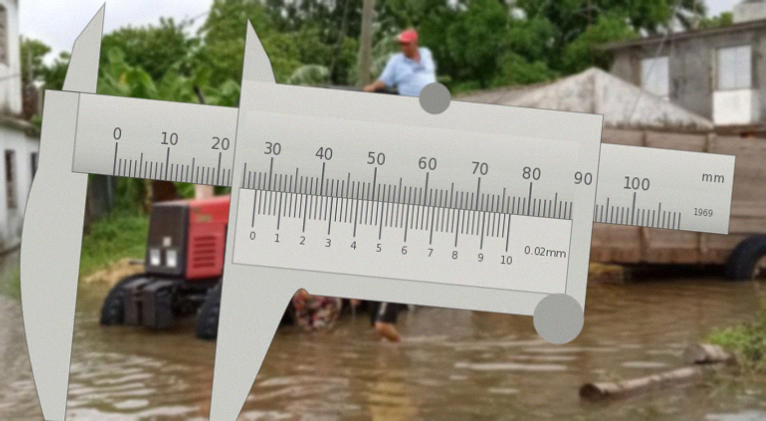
27.5 mm
